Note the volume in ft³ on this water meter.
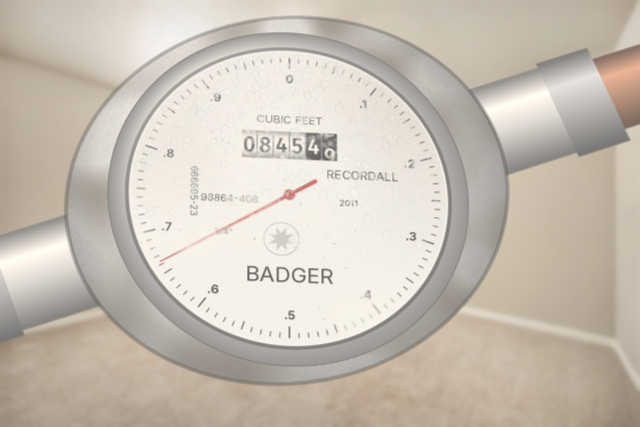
84548.66 ft³
